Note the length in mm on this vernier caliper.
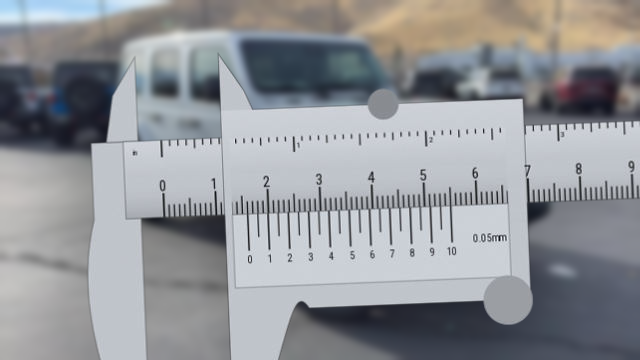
16.0 mm
